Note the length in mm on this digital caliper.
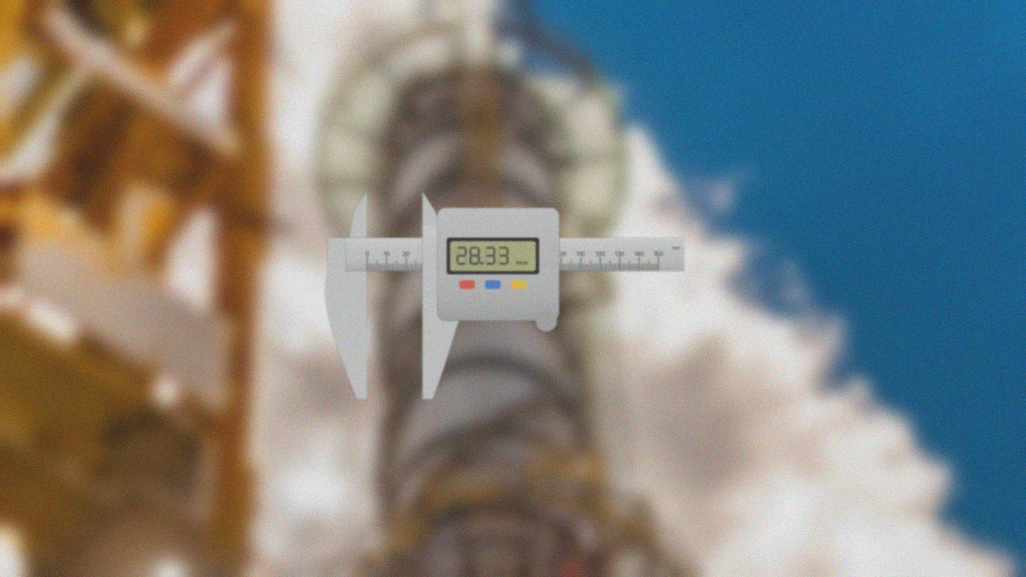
28.33 mm
